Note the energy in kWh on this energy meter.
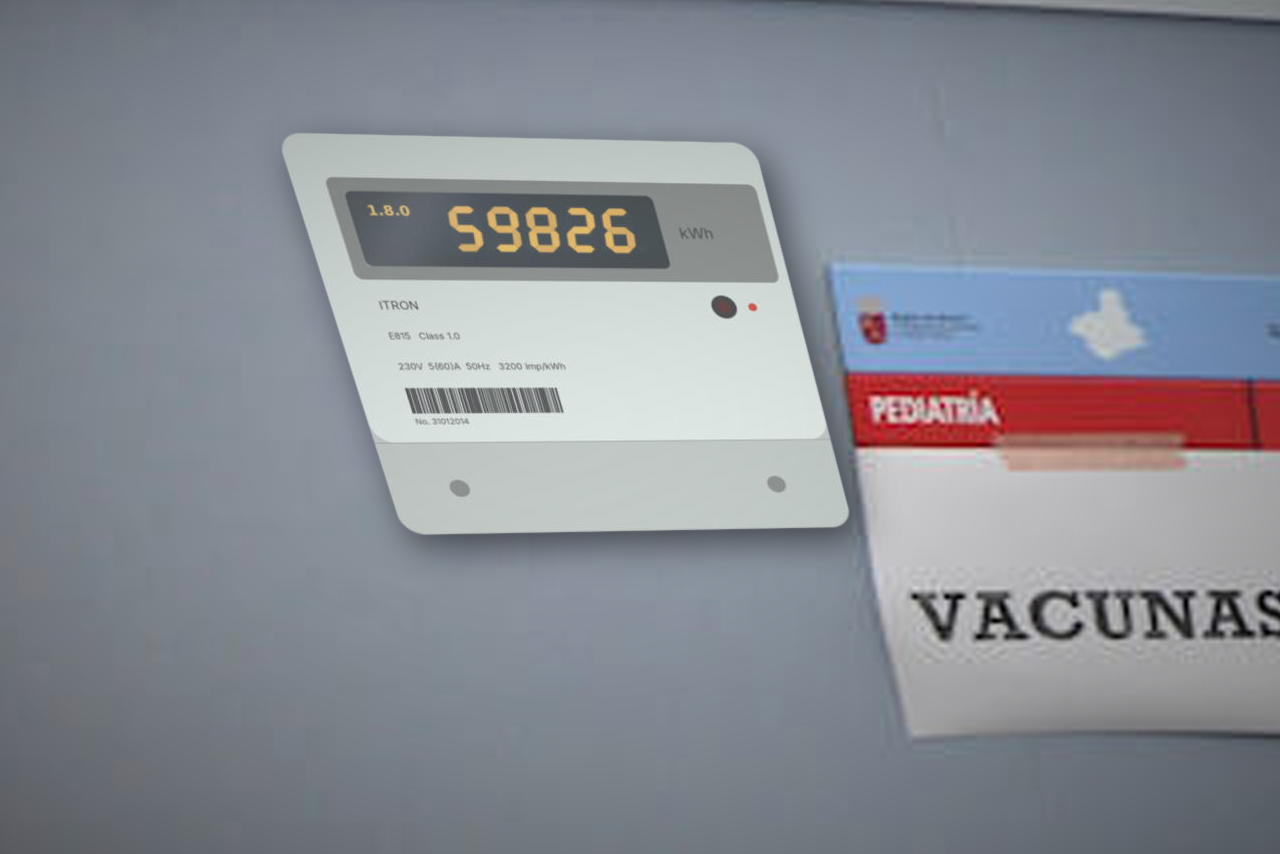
59826 kWh
